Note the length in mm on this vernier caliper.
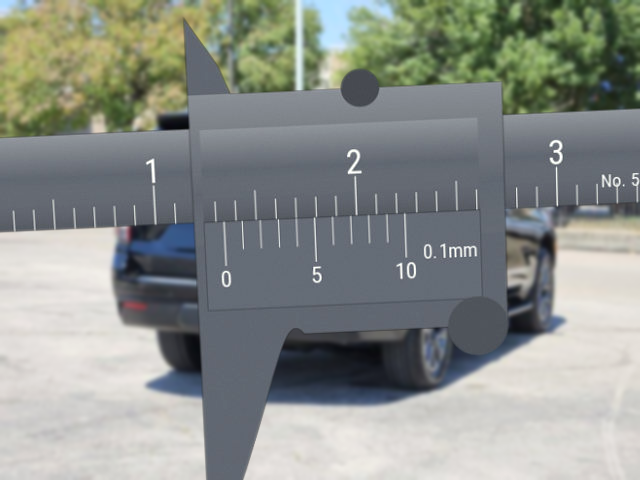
13.4 mm
